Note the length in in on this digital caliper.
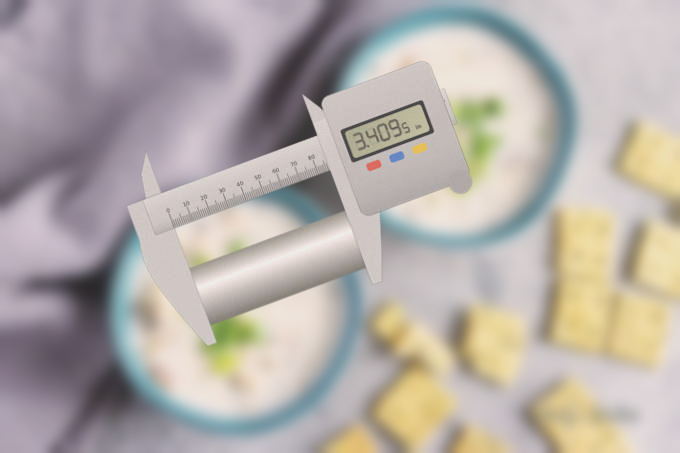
3.4095 in
